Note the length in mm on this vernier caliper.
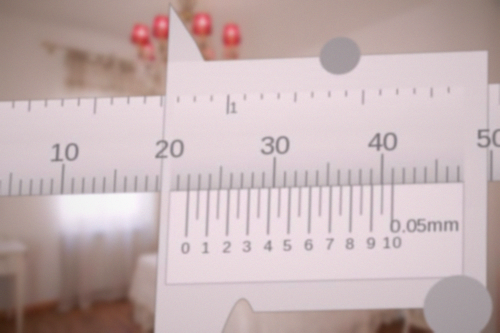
22.0 mm
